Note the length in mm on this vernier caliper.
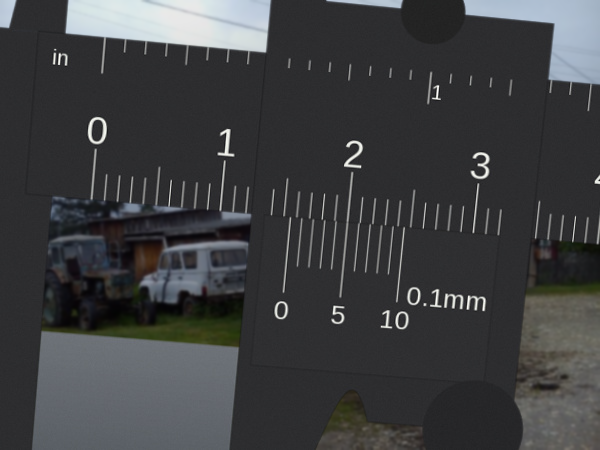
15.5 mm
